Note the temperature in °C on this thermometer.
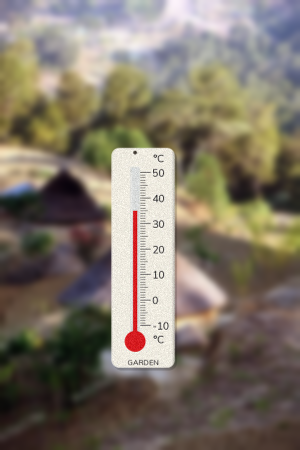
35 °C
